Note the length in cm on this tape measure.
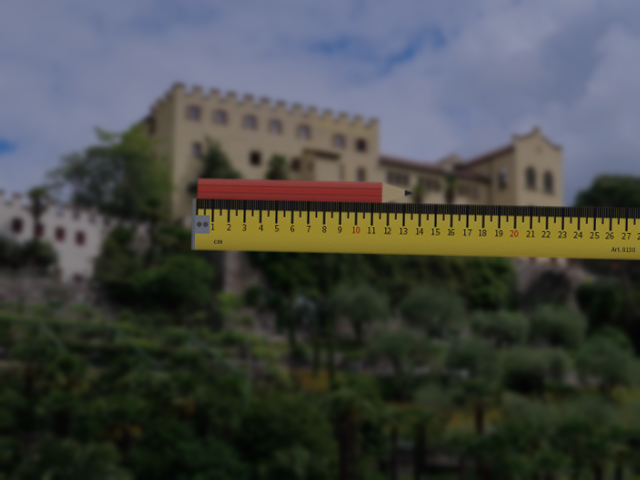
13.5 cm
